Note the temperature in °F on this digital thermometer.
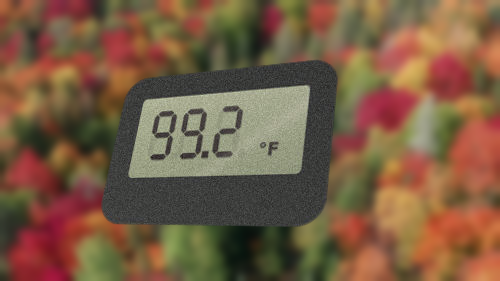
99.2 °F
